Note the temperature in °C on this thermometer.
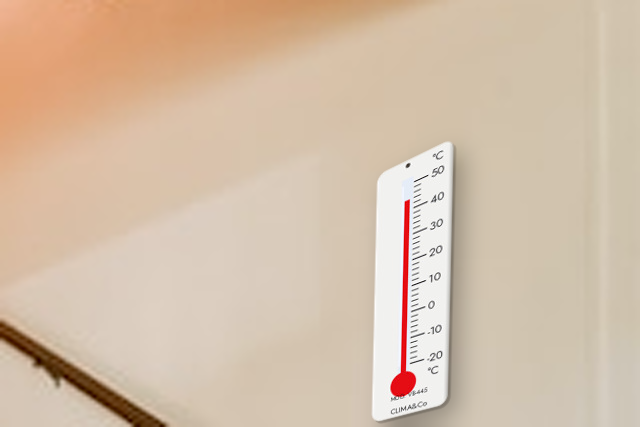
44 °C
